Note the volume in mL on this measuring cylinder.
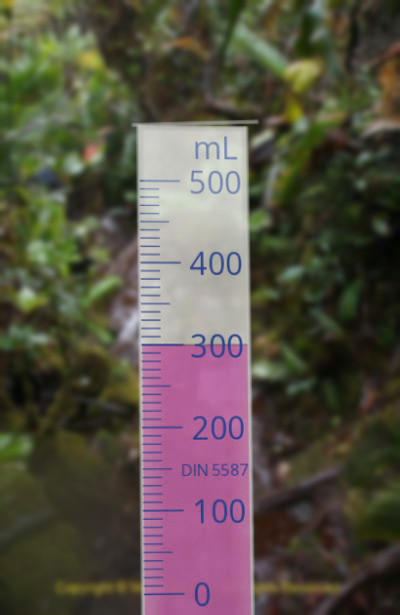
300 mL
